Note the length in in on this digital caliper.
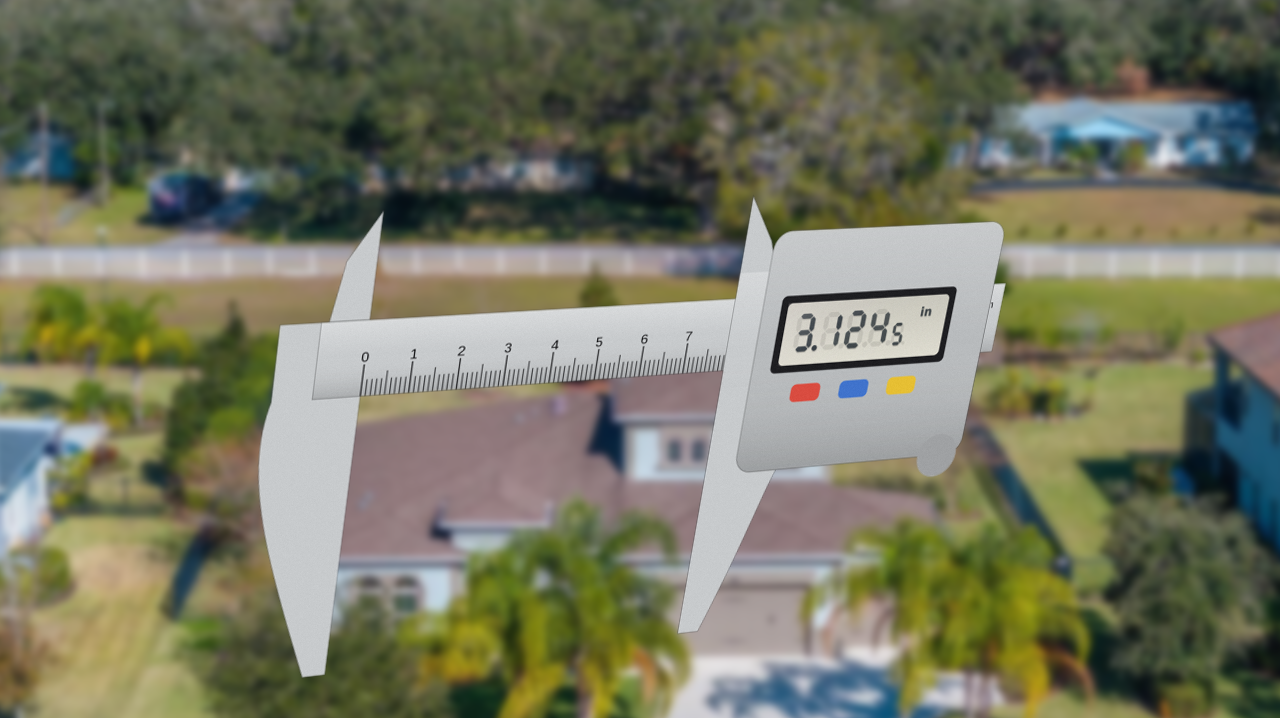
3.1245 in
